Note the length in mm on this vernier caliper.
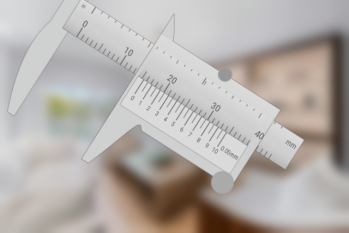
15.4 mm
